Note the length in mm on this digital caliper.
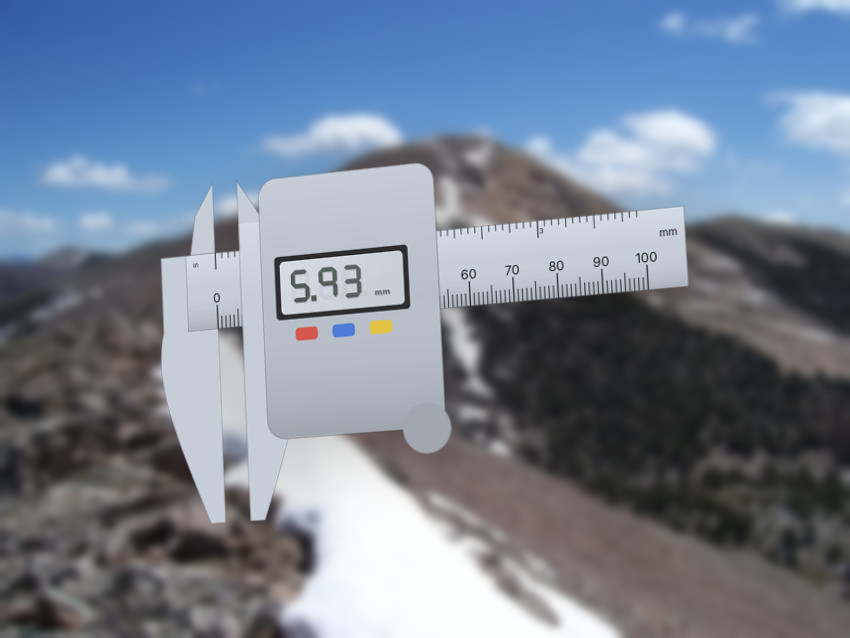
5.93 mm
